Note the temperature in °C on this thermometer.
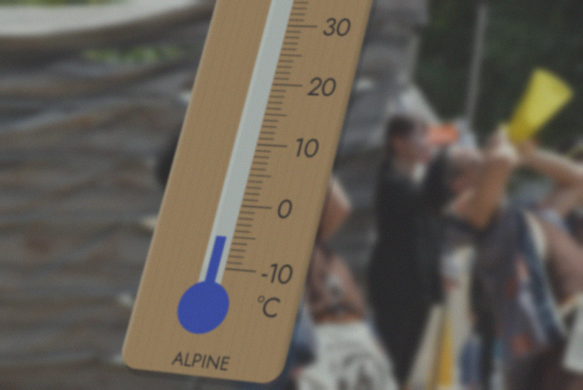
-5 °C
